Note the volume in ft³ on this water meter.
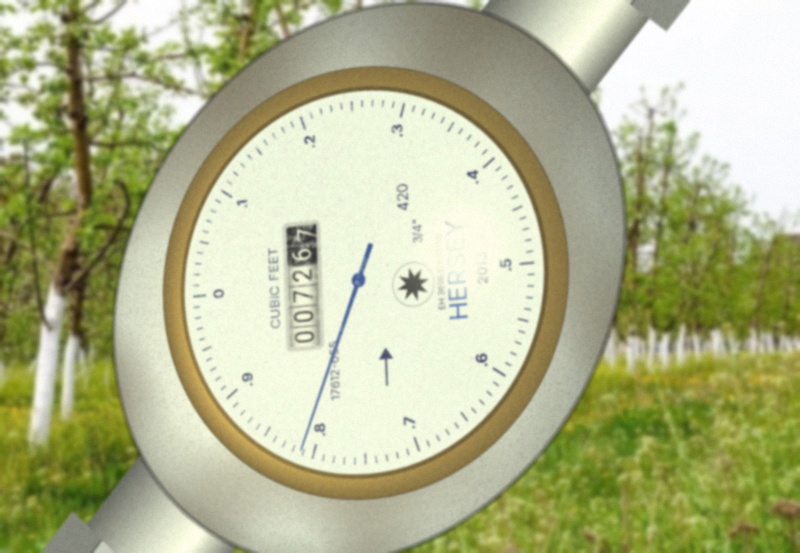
7266.81 ft³
